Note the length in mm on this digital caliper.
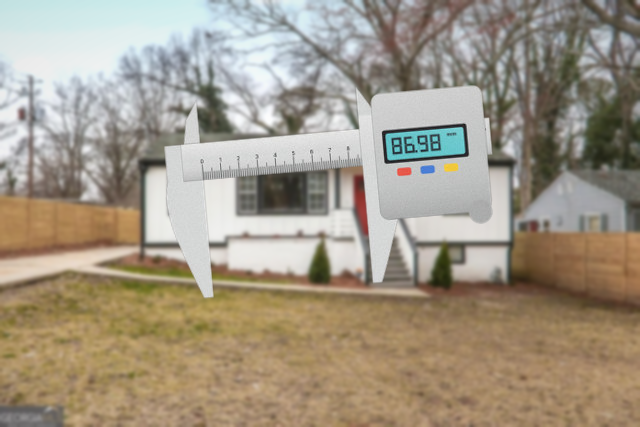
86.98 mm
